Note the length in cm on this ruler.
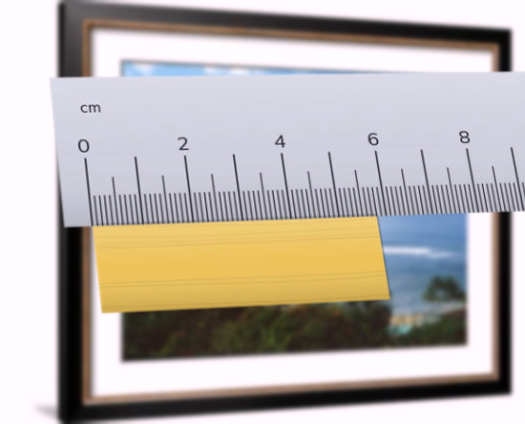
5.8 cm
